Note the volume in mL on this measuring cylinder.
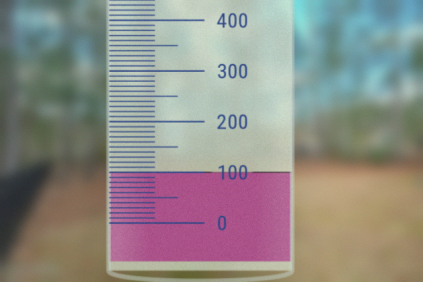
100 mL
